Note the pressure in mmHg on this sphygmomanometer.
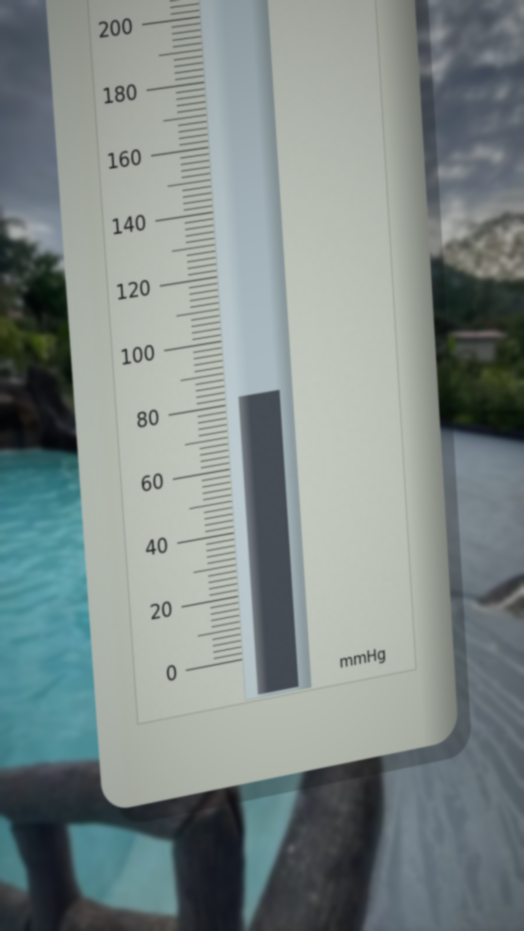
82 mmHg
